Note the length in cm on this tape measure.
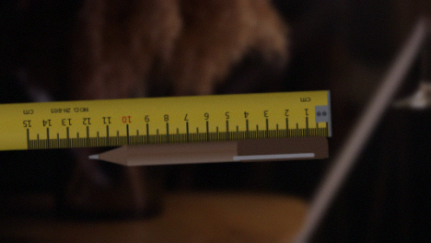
12 cm
